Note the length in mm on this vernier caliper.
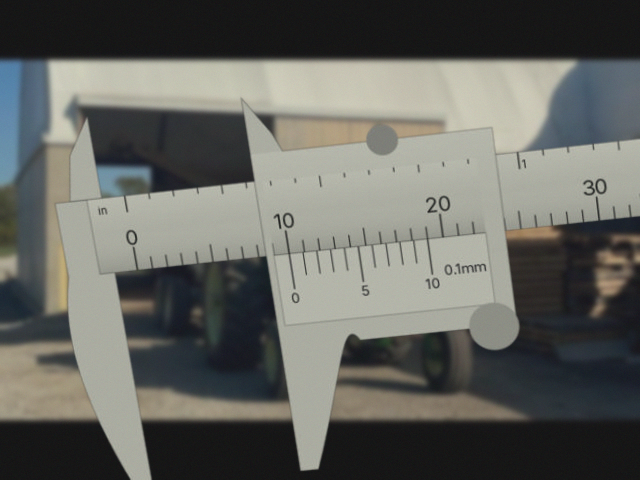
10.0 mm
